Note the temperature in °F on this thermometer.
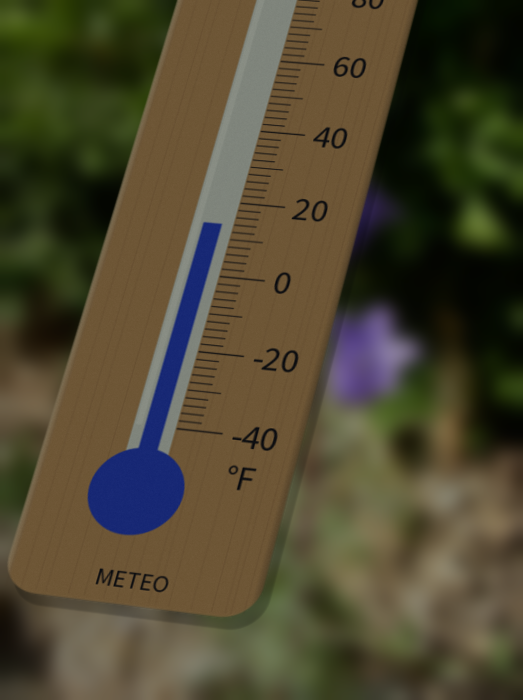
14 °F
